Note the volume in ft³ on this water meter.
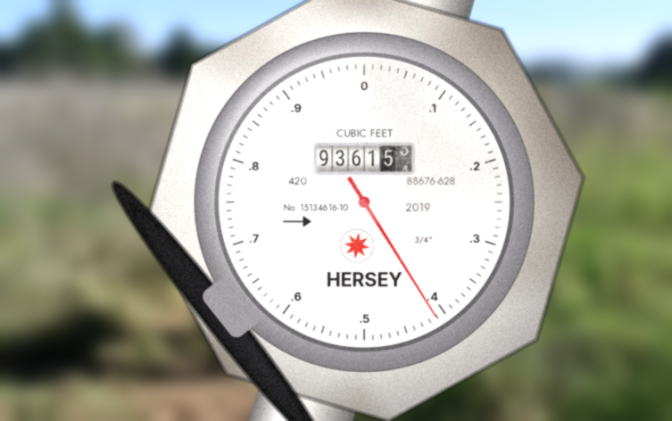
936153.41 ft³
